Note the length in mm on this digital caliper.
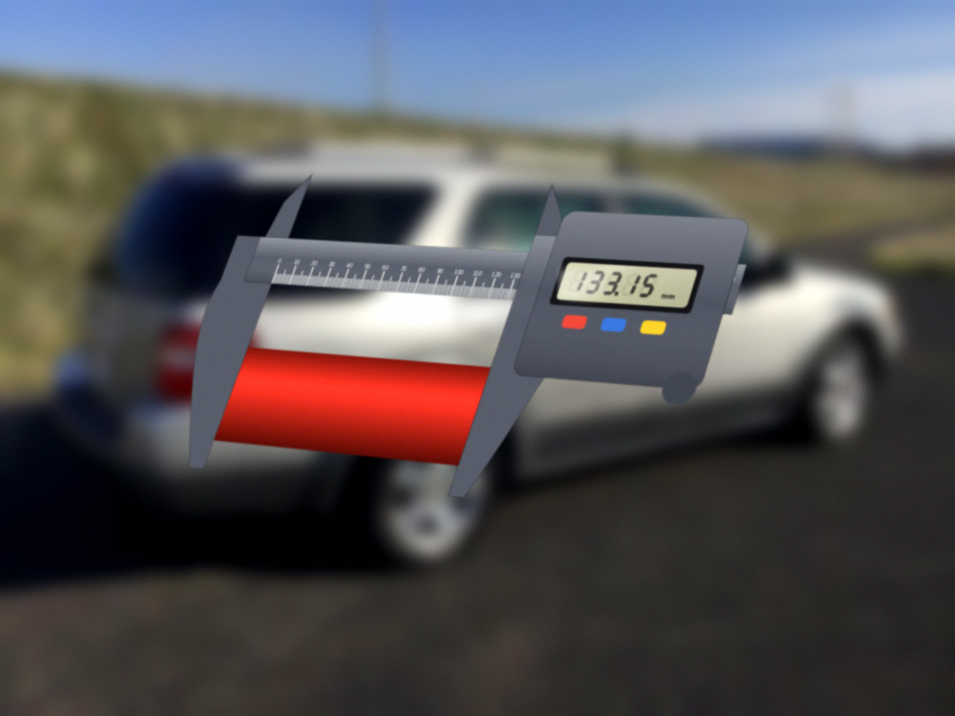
133.15 mm
